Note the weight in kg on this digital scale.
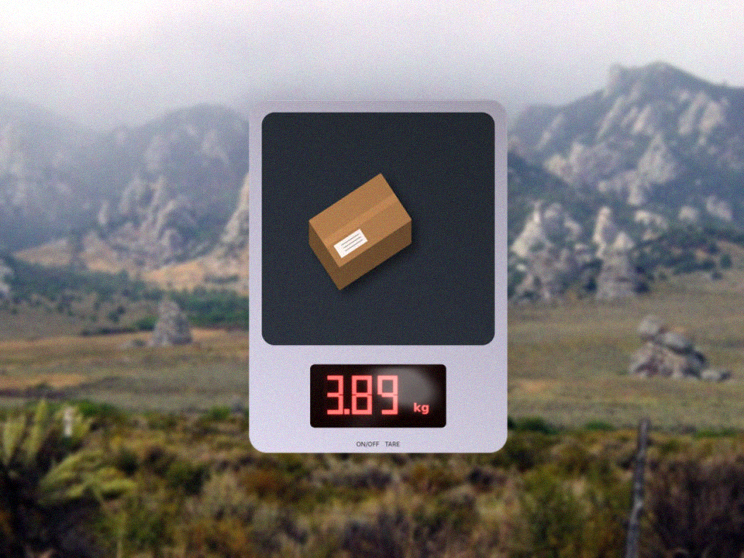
3.89 kg
